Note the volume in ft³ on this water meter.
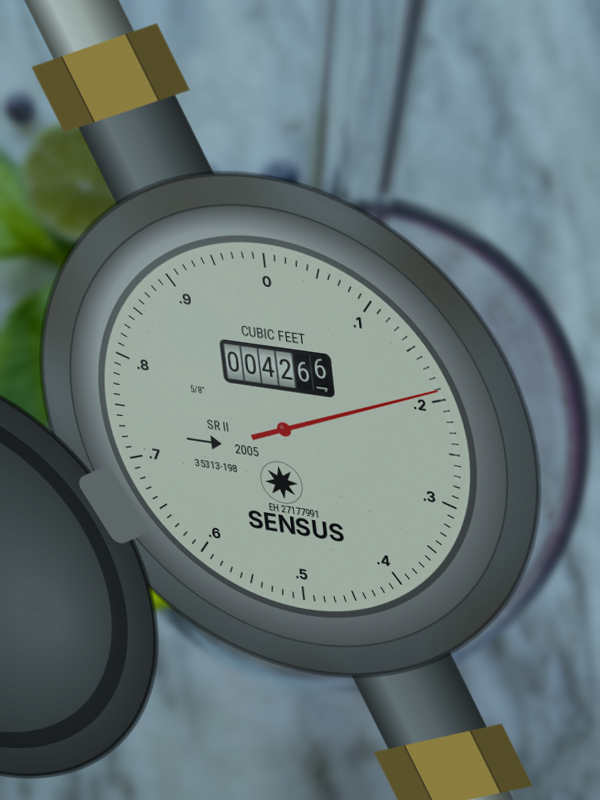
4266.19 ft³
